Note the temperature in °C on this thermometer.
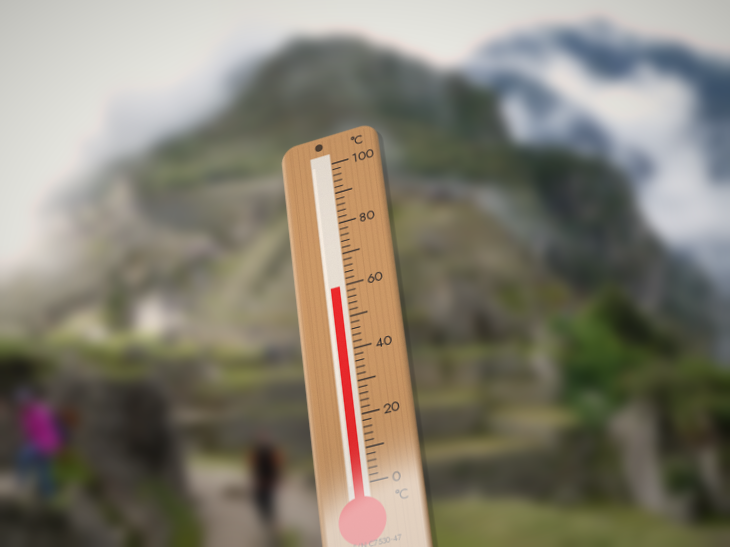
60 °C
